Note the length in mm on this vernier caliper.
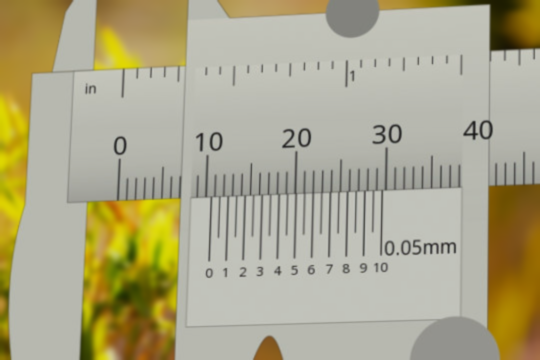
10.6 mm
